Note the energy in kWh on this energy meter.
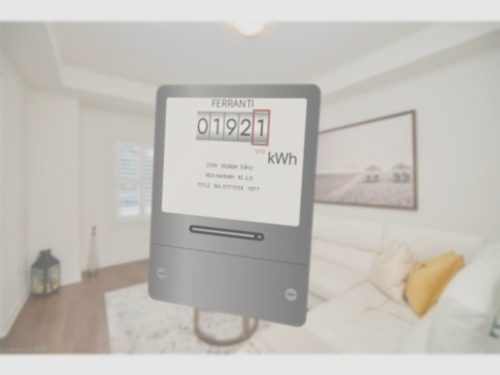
192.1 kWh
